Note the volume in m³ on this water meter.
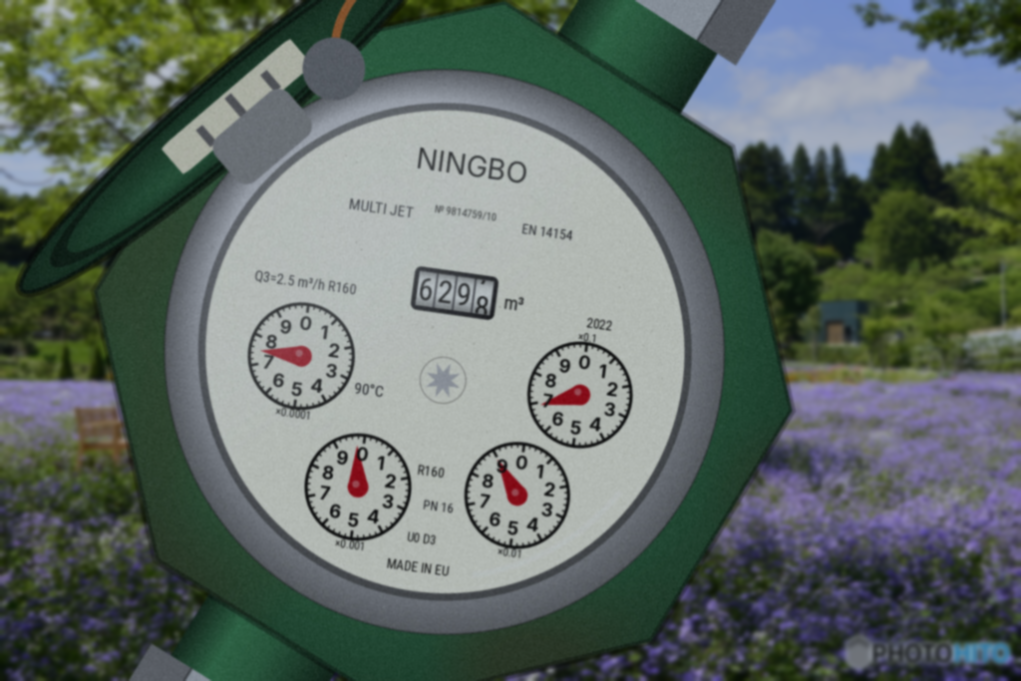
6297.6897 m³
